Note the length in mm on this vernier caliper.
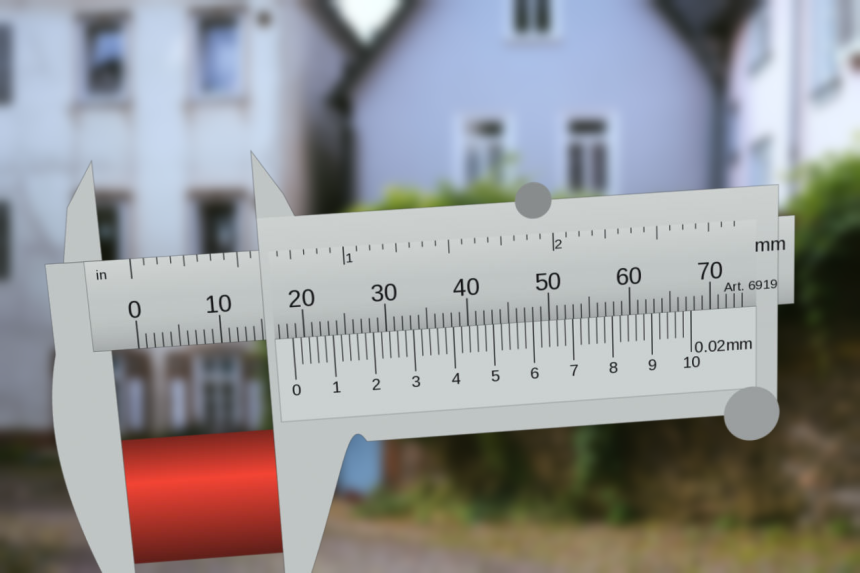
18.6 mm
